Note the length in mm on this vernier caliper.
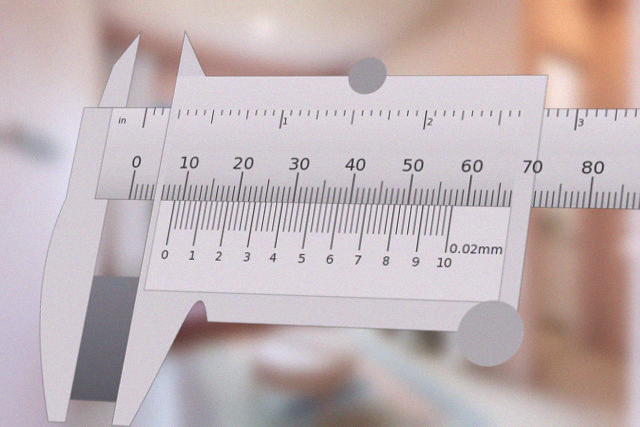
8.5 mm
